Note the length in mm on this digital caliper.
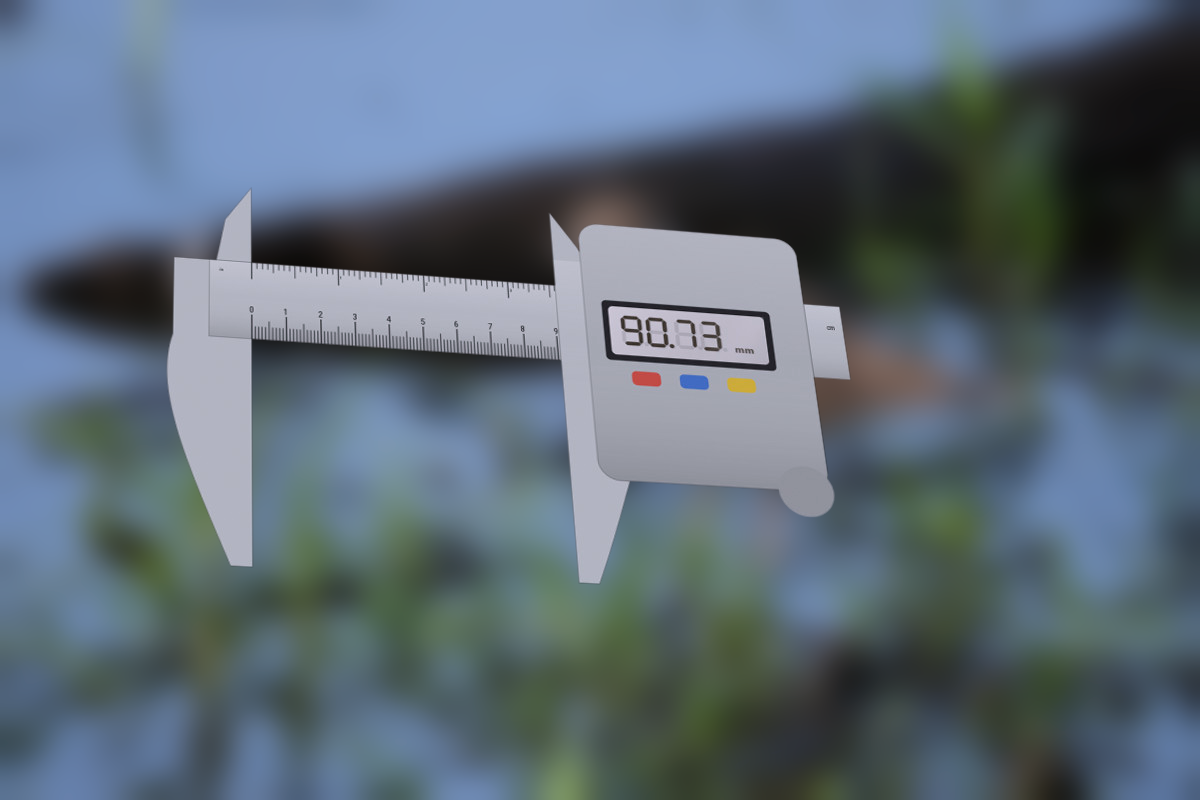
90.73 mm
